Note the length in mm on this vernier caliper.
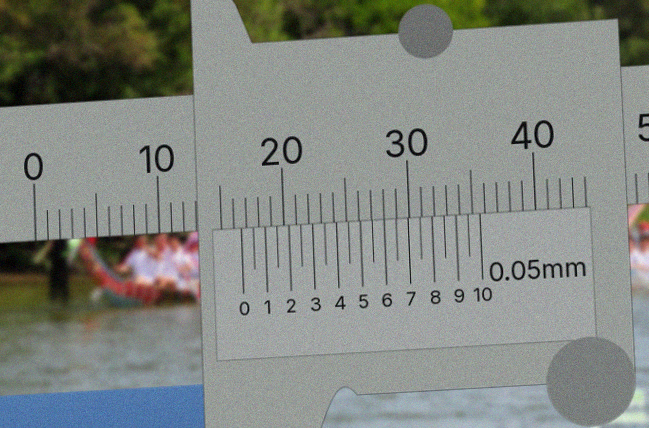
16.6 mm
